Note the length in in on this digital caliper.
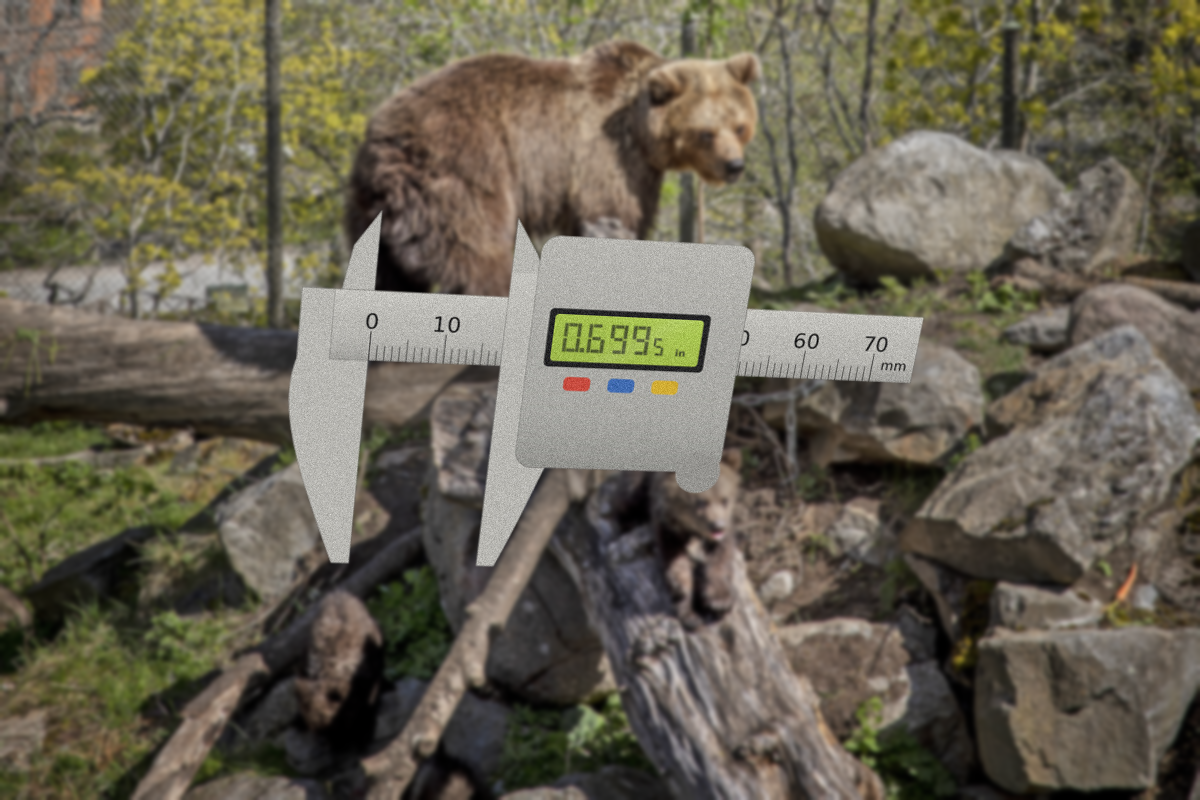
0.6995 in
